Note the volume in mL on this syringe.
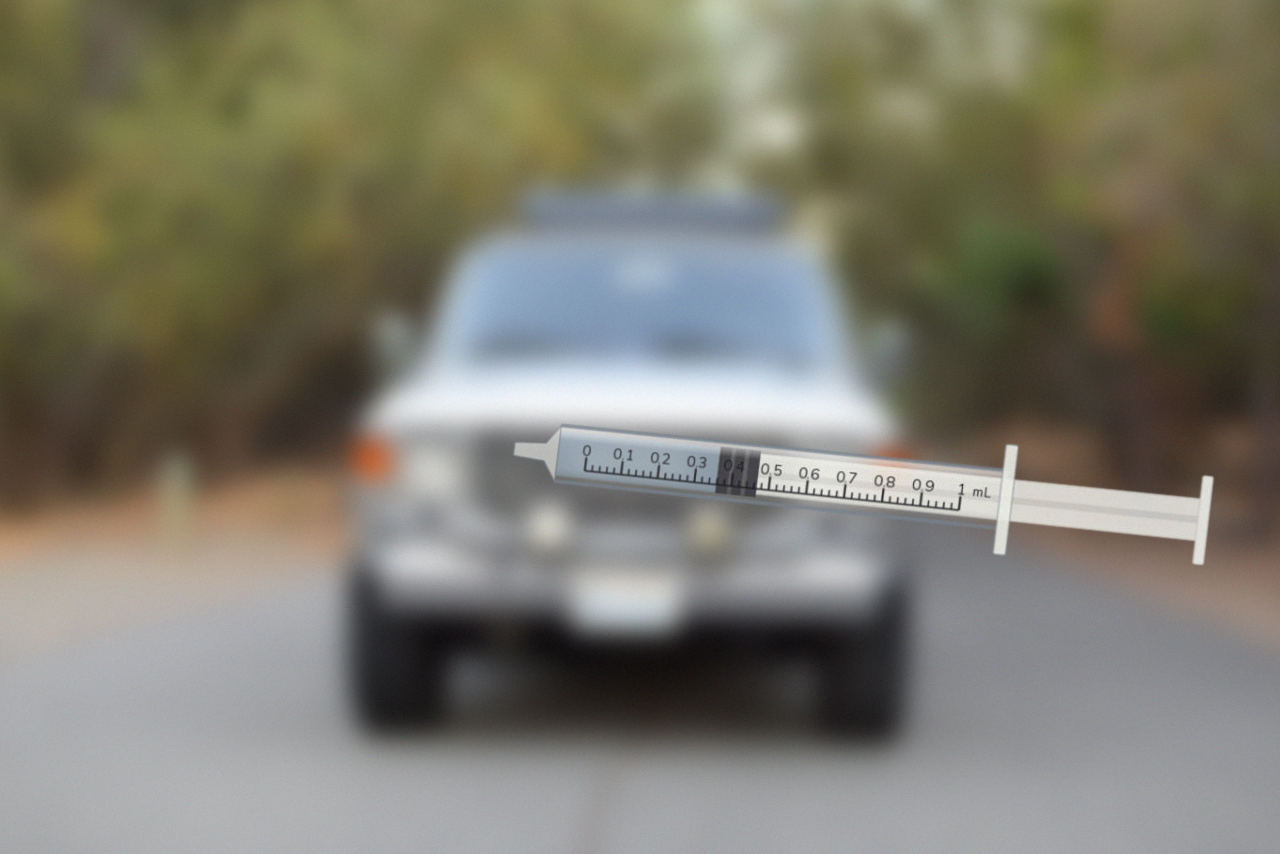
0.36 mL
